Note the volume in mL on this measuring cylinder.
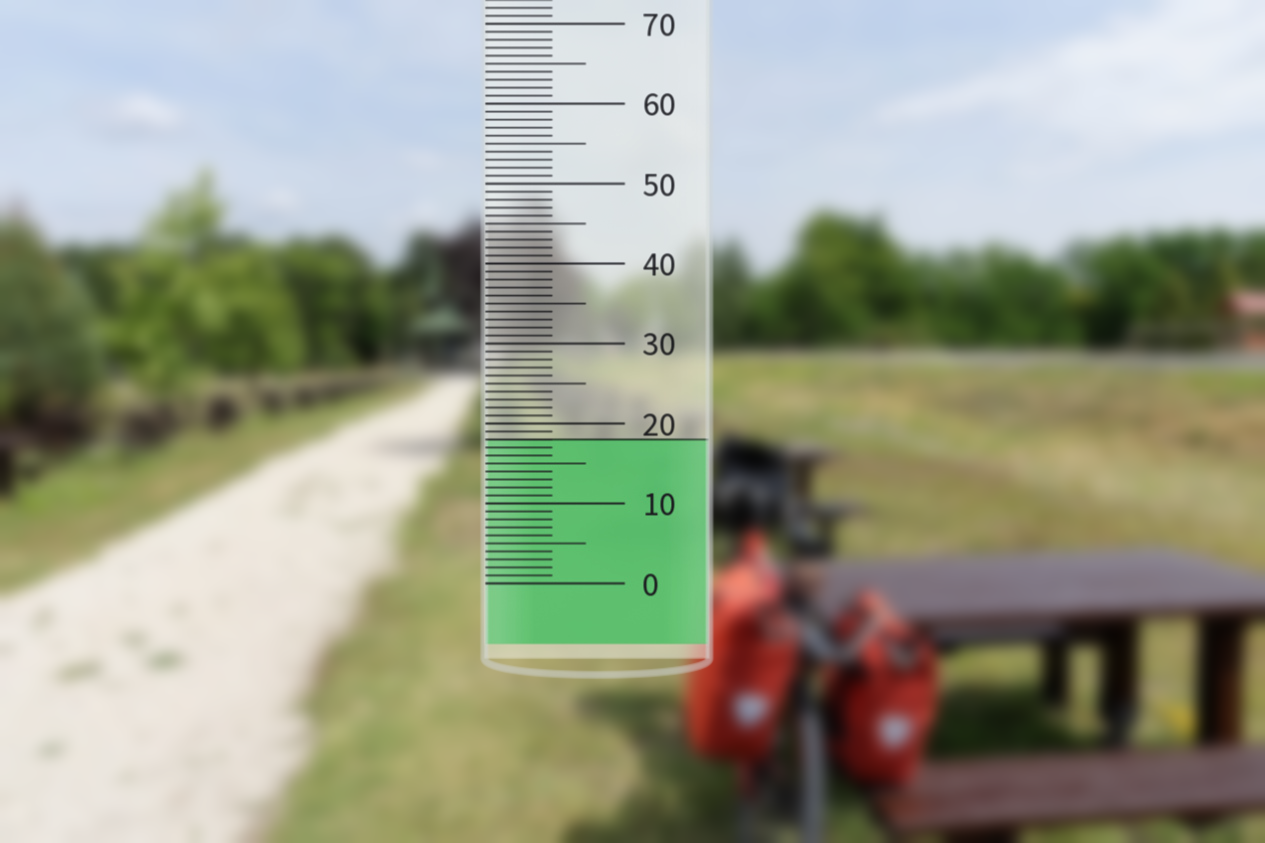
18 mL
